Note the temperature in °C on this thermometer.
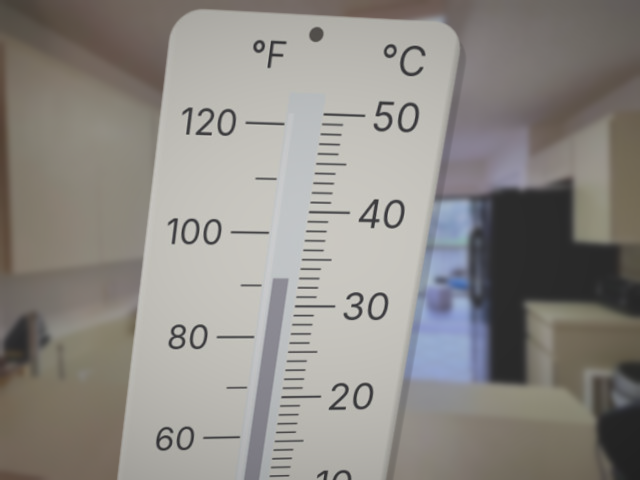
33 °C
